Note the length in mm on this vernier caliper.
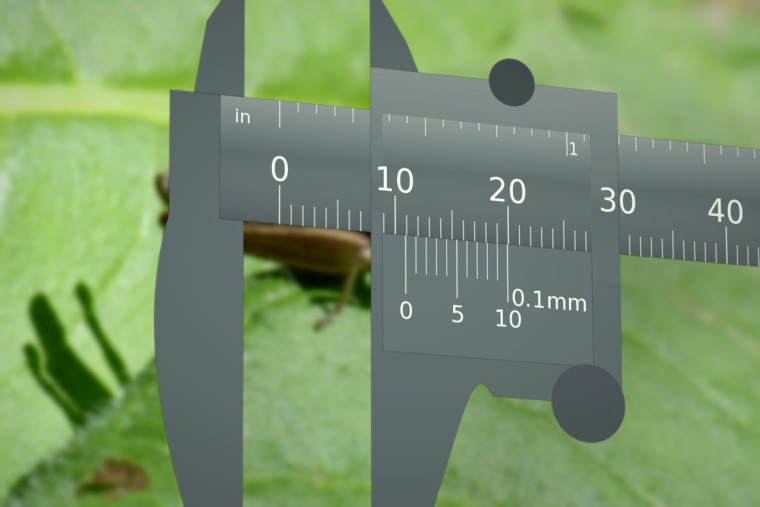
10.9 mm
